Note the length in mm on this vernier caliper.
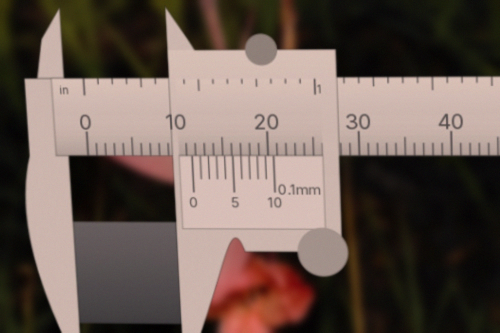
11.6 mm
